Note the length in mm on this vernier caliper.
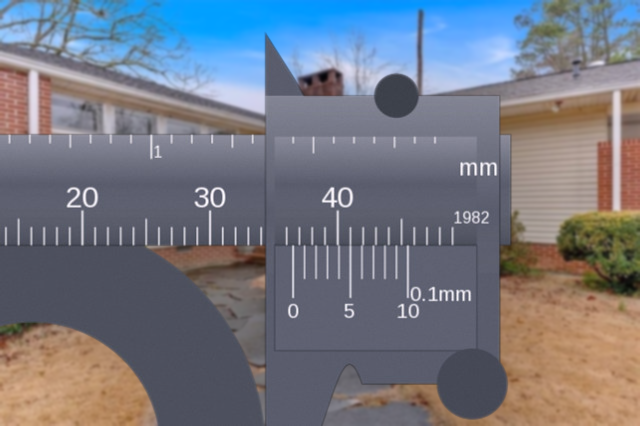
36.5 mm
